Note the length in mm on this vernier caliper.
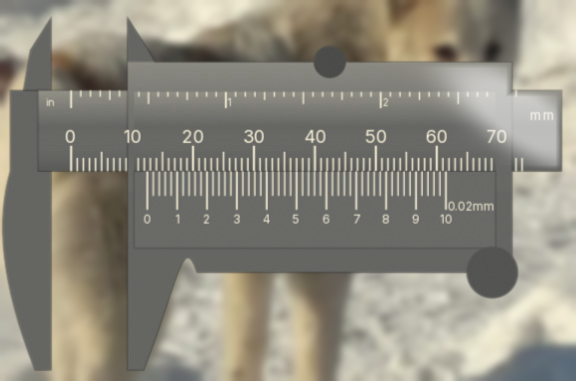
12.5 mm
